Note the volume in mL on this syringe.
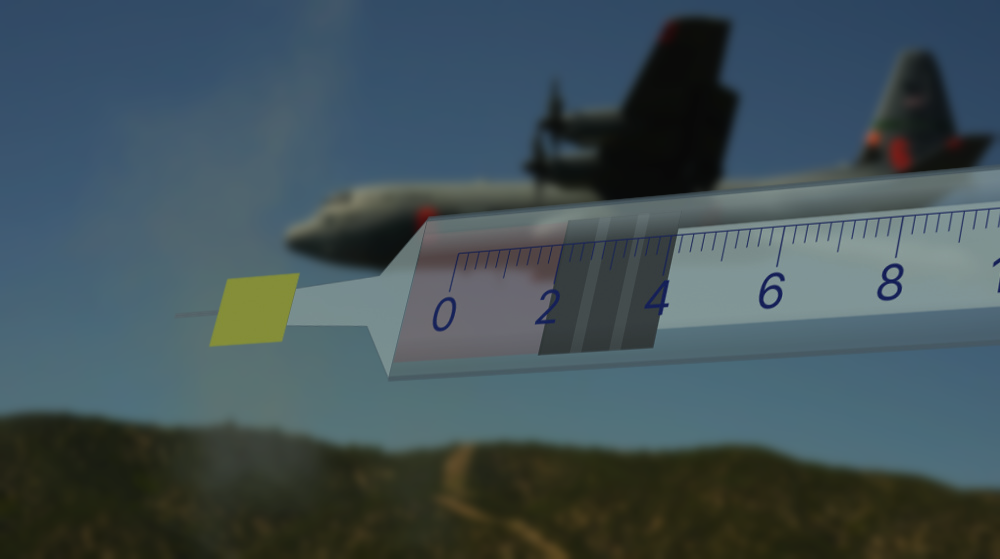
2 mL
